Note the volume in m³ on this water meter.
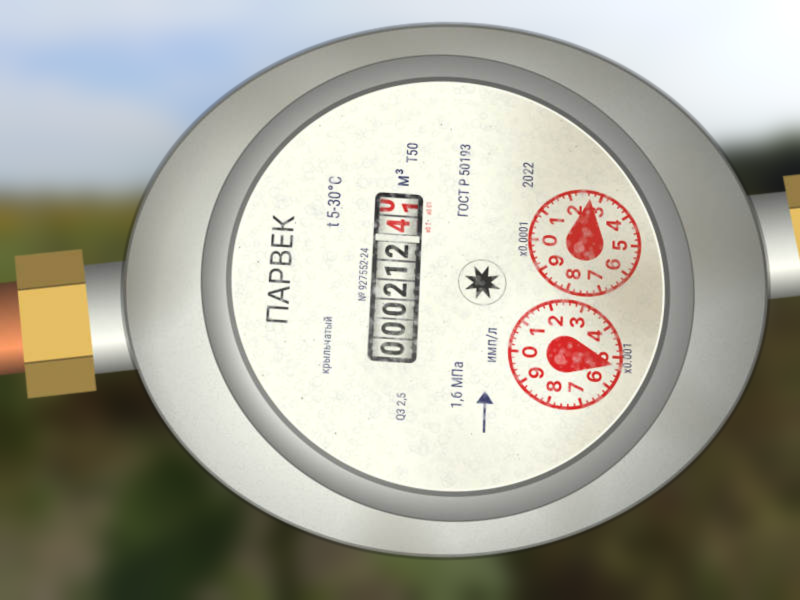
212.4052 m³
